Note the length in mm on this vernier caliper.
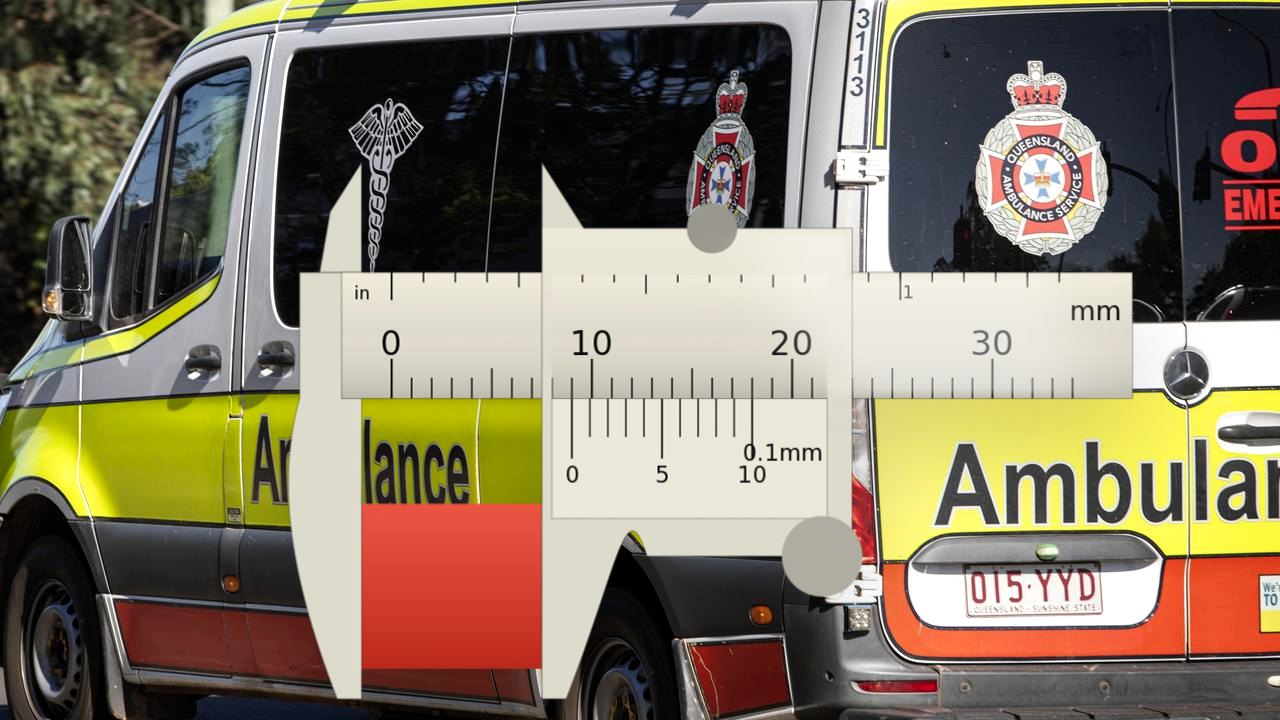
9.0 mm
